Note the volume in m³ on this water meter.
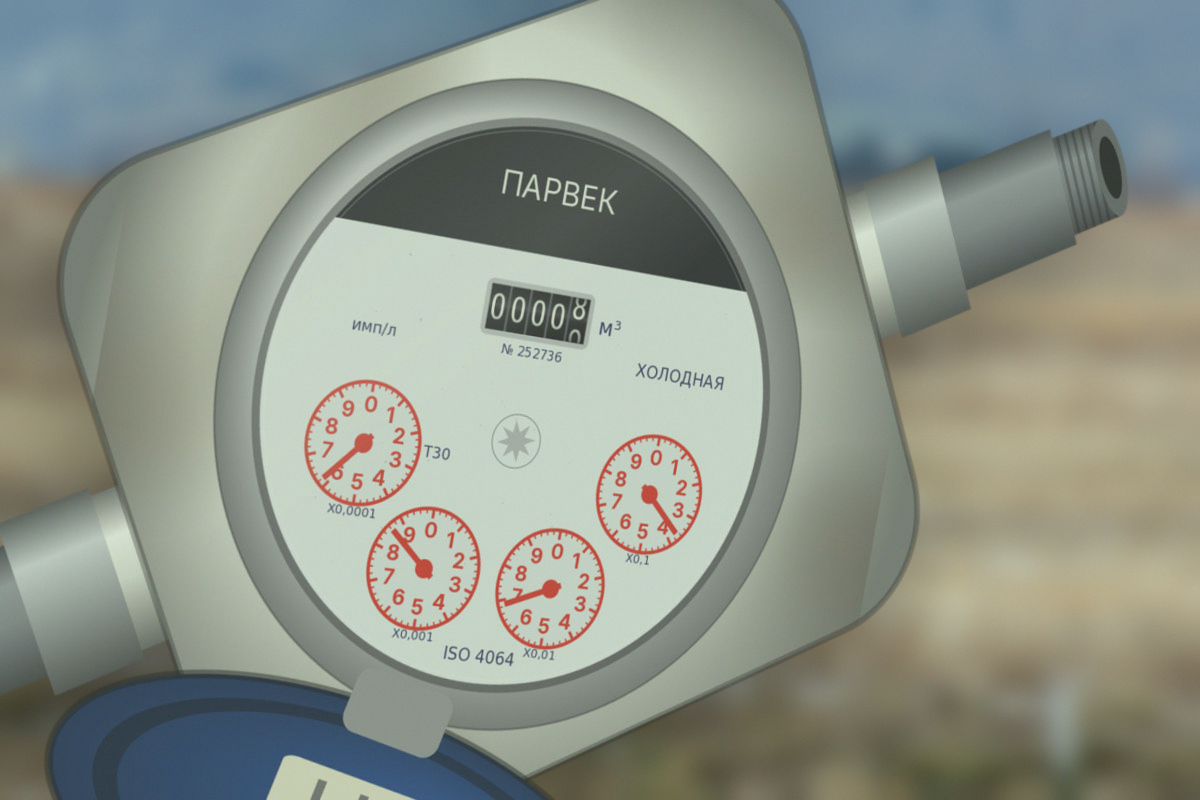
8.3686 m³
